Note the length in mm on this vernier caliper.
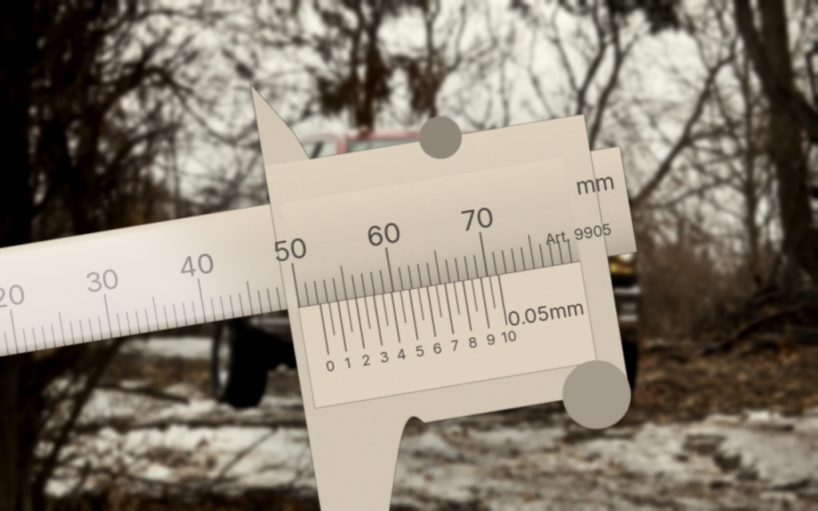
52.2 mm
